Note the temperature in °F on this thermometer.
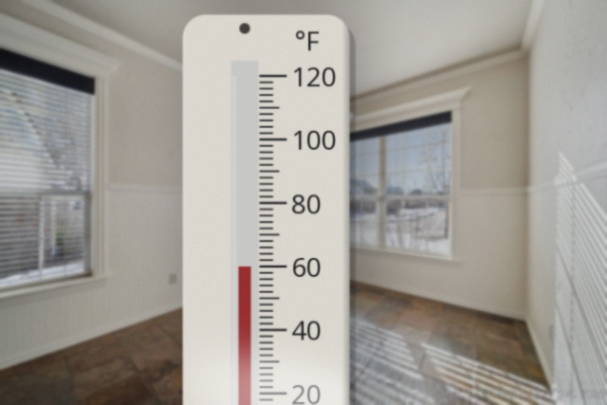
60 °F
